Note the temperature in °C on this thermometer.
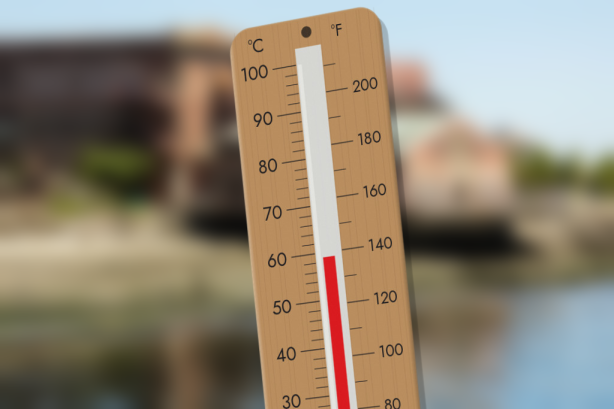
59 °C
